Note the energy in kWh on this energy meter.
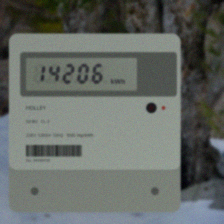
14206 kWh
